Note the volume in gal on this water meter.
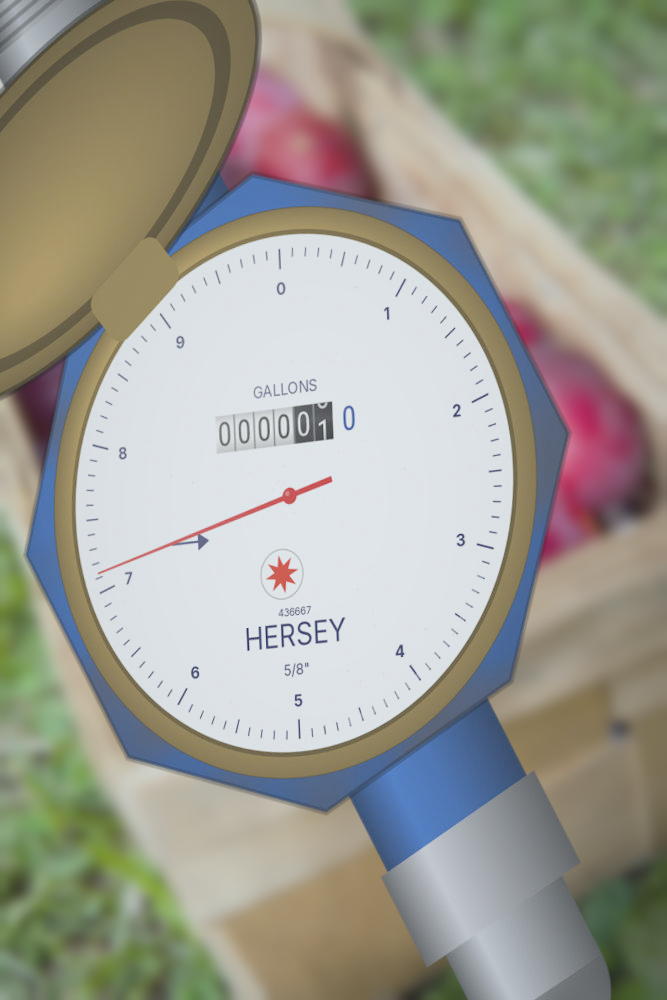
7.1 gal
